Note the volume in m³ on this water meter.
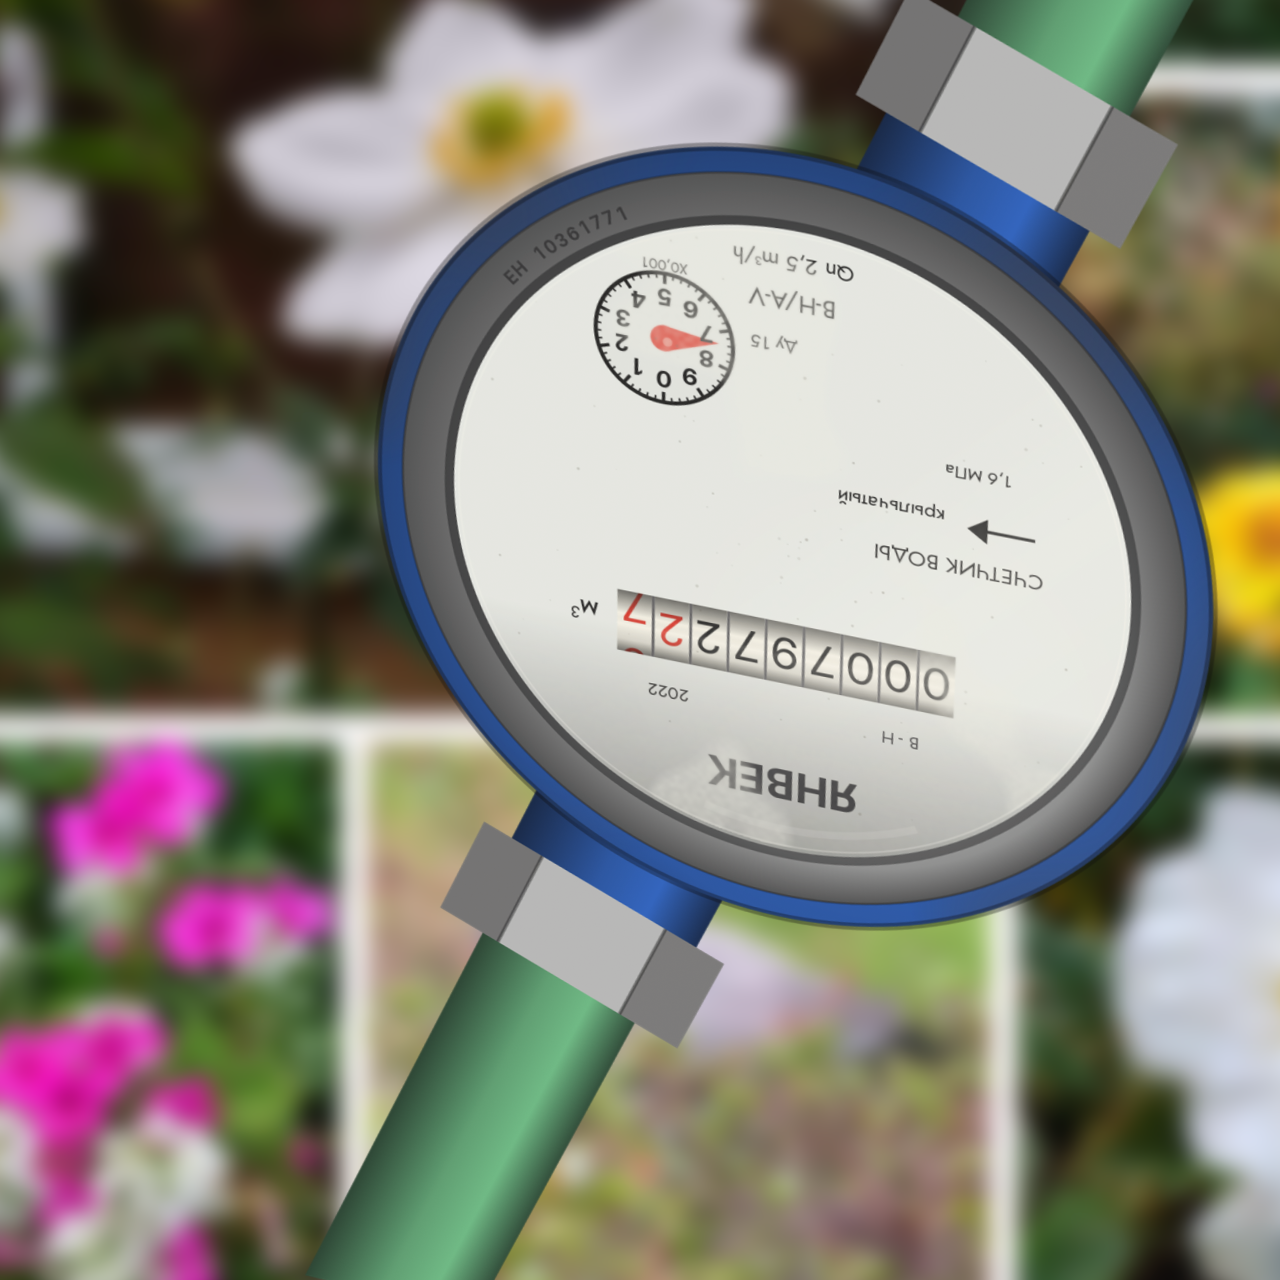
7972.267 m³
